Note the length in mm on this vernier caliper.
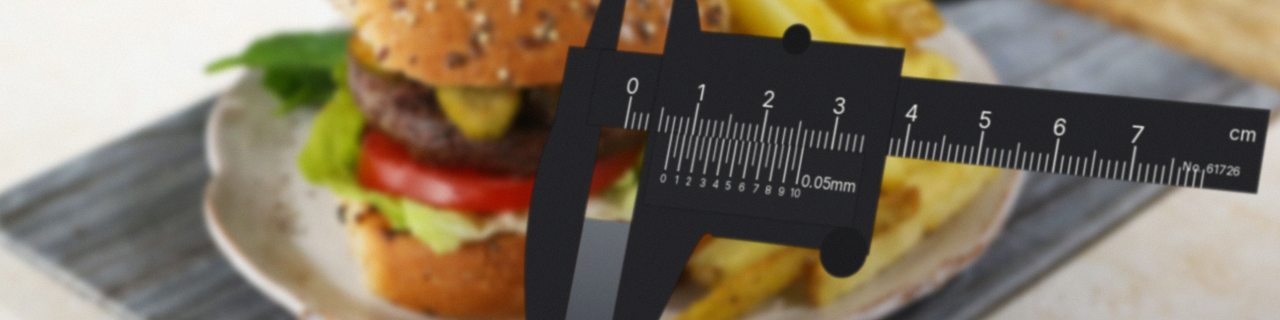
7.0 mm
